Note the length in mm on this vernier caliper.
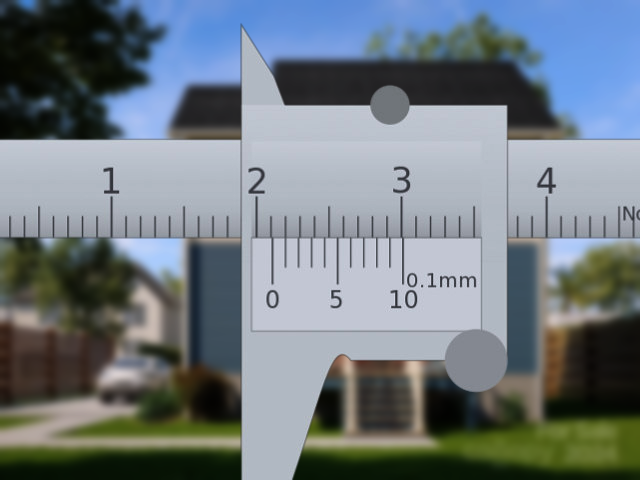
21.1 mm
